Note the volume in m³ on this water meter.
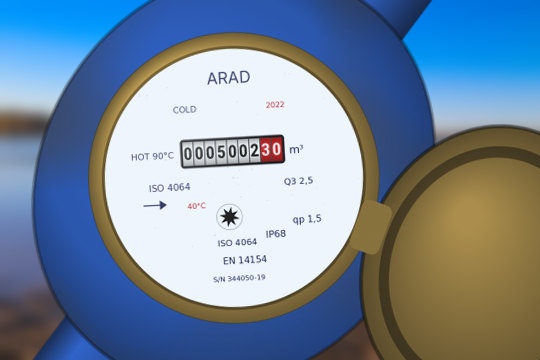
5002.30 m³
